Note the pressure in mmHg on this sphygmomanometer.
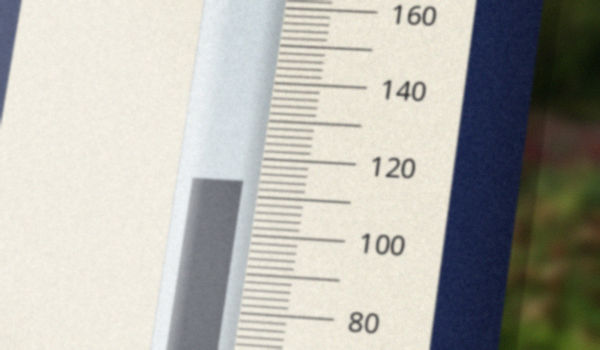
114 mmHg
